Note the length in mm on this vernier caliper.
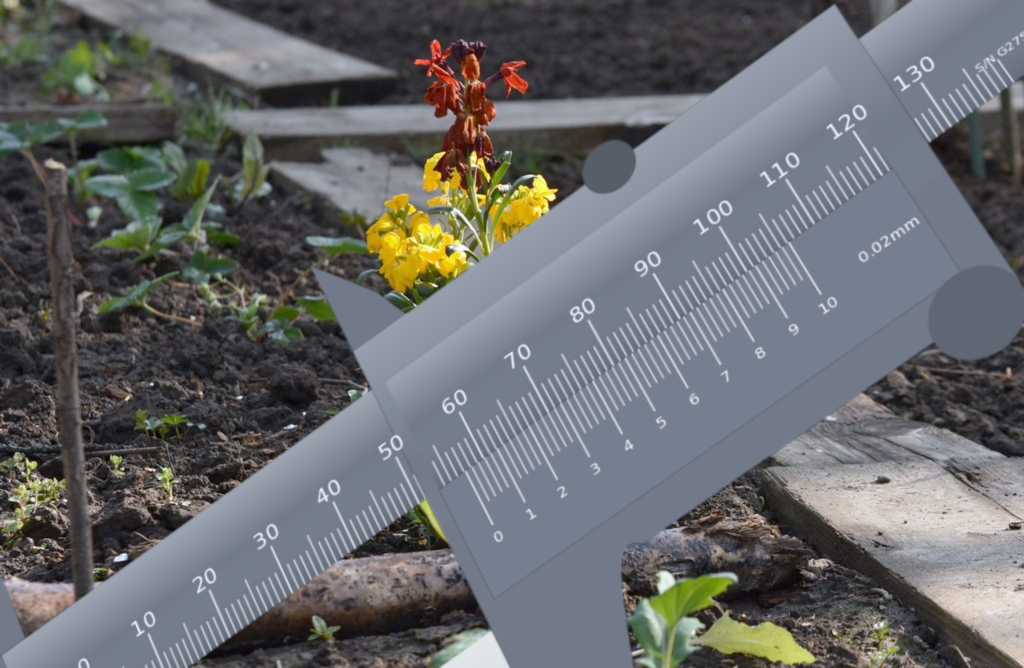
57.2 mm
